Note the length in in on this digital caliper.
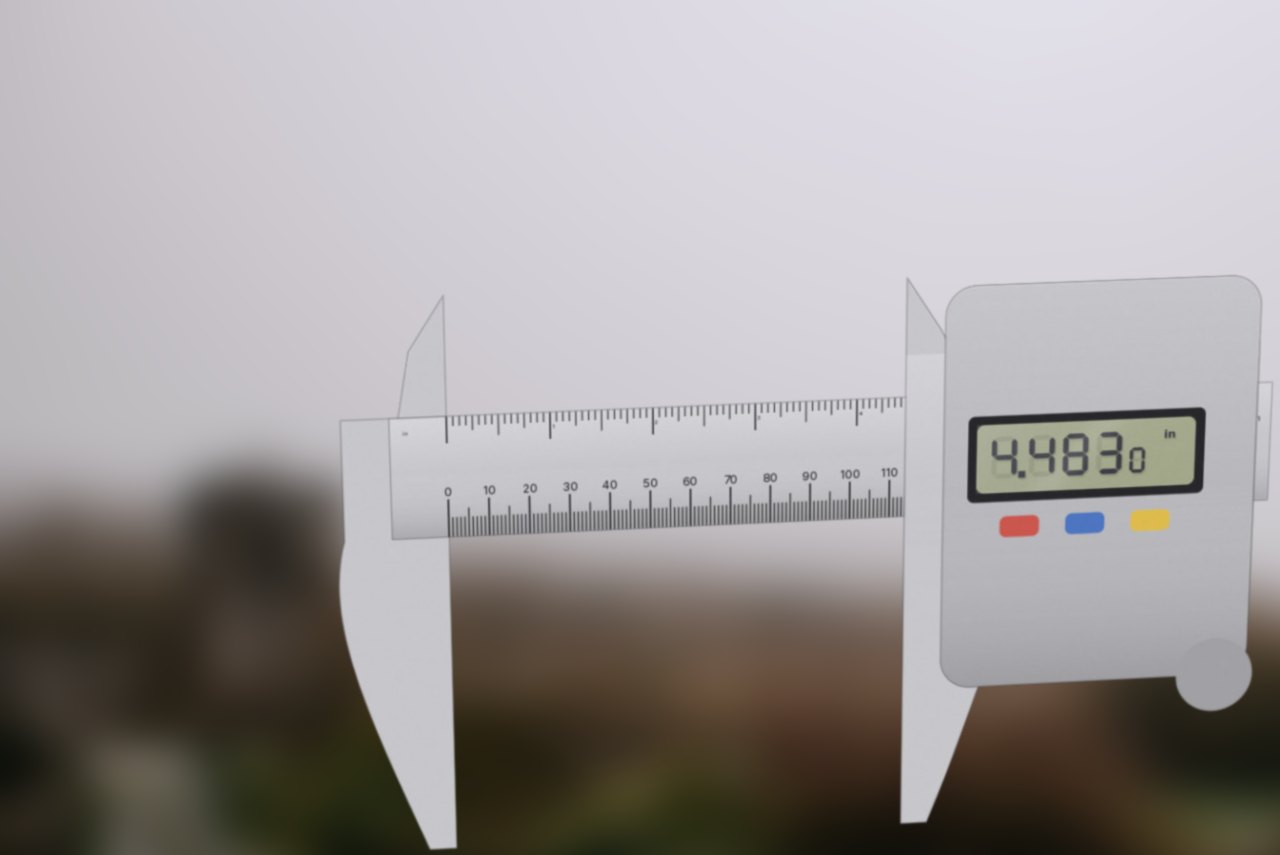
4.4830 in
